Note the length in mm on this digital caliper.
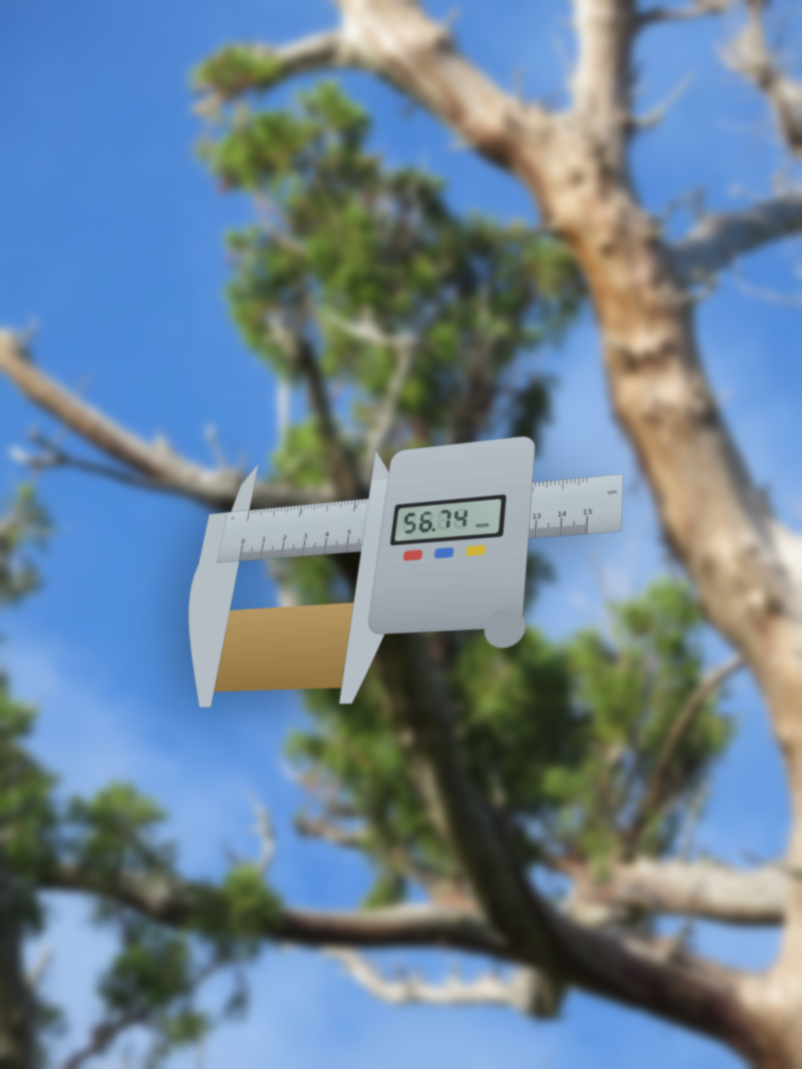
56.74 mm
